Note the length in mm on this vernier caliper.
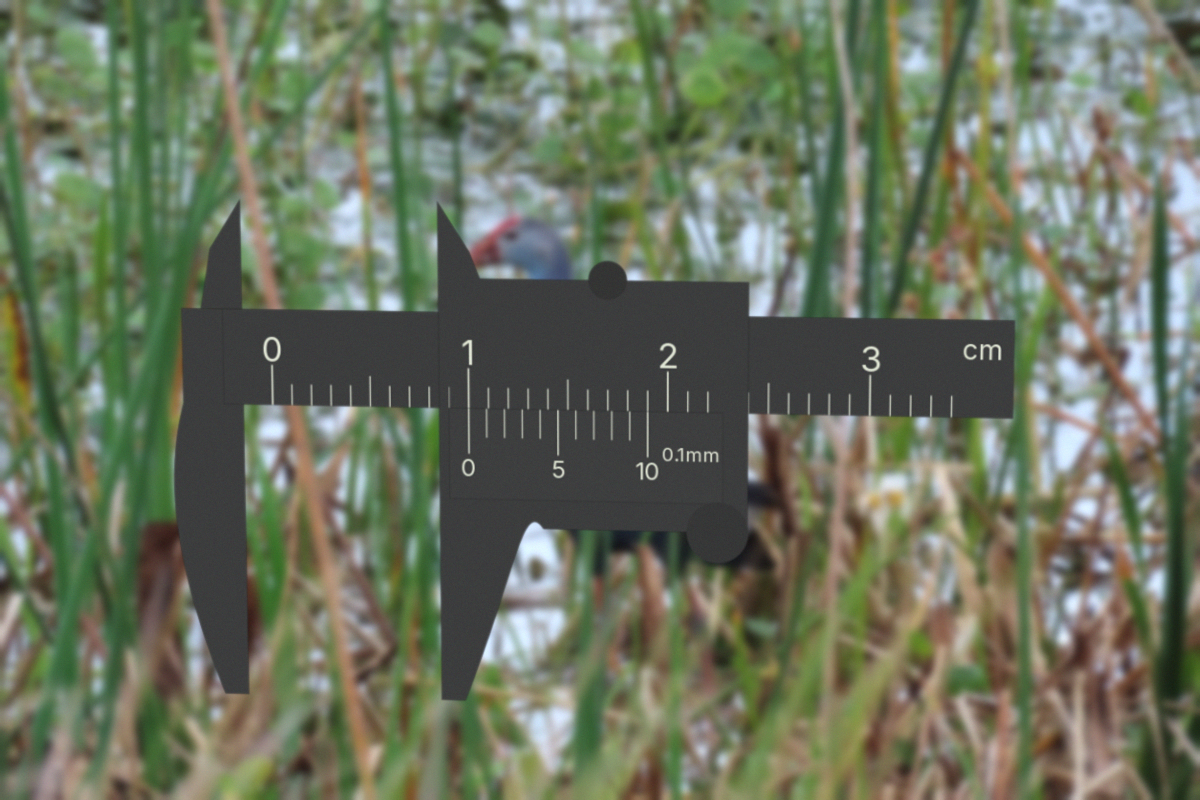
10.0 mm
